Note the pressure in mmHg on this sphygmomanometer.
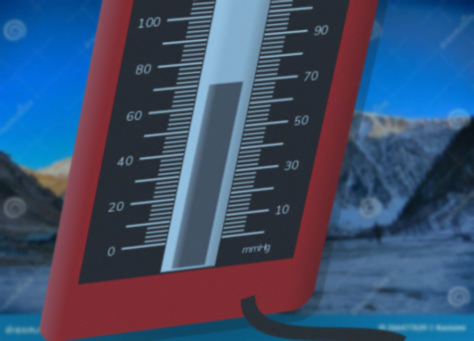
70 mmHg
